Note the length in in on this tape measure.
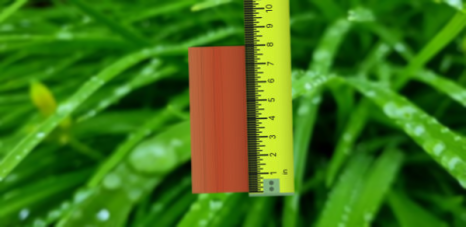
8 in
